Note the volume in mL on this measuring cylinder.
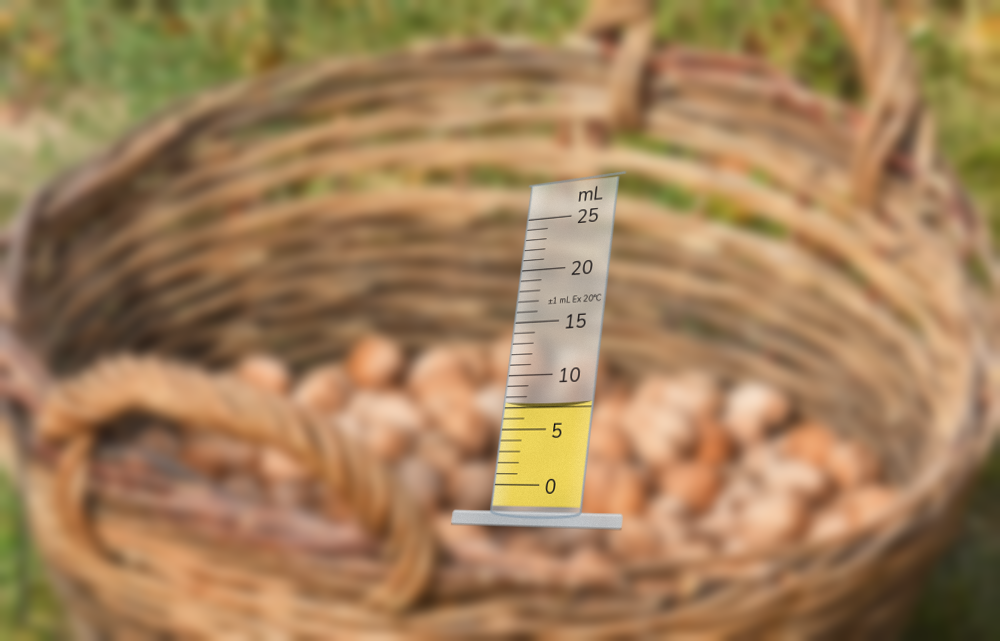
7 mL
